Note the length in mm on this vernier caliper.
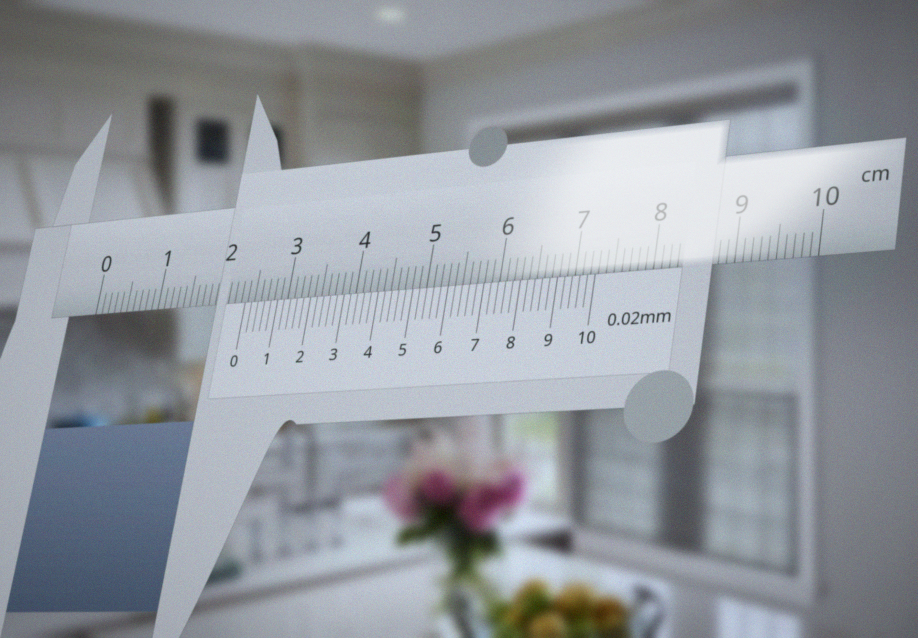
23.6 mm
